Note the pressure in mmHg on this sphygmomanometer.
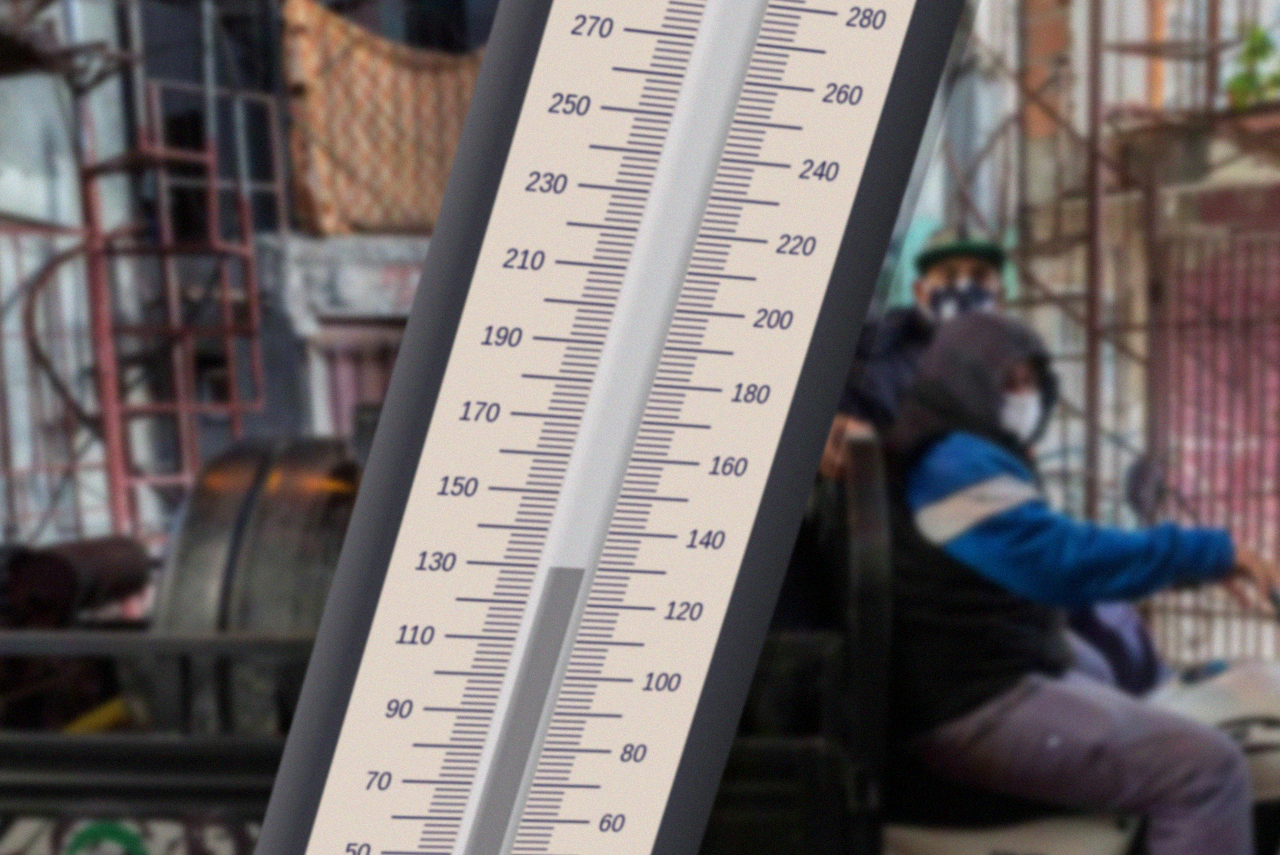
130 mmHg
